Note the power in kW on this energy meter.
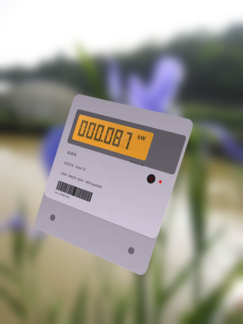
0.087 kW
